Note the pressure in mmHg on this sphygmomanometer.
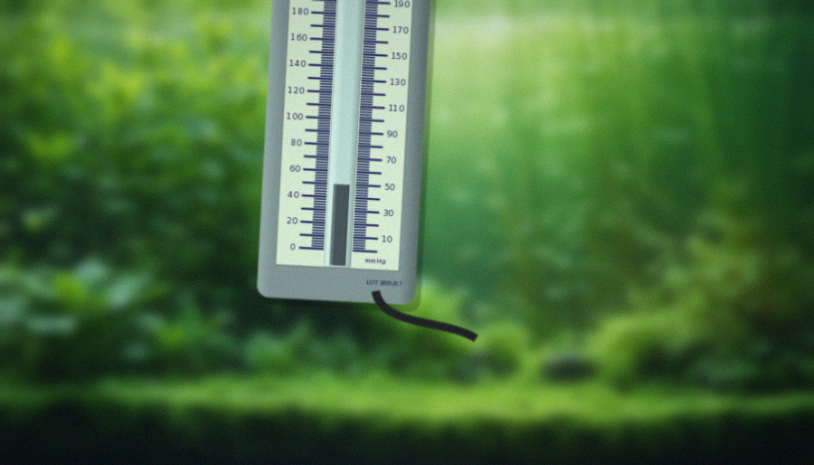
50 mmHg
